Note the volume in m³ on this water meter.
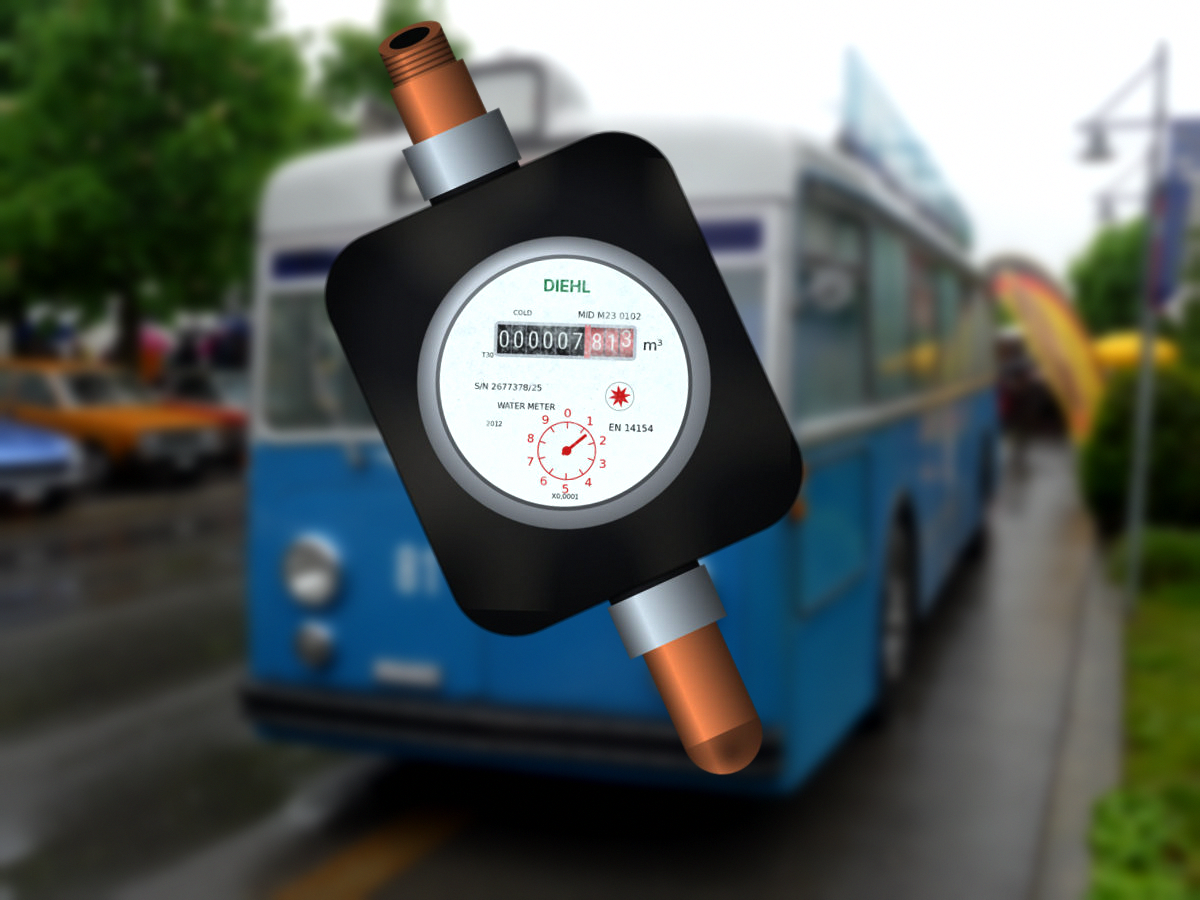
7.8131 m³
